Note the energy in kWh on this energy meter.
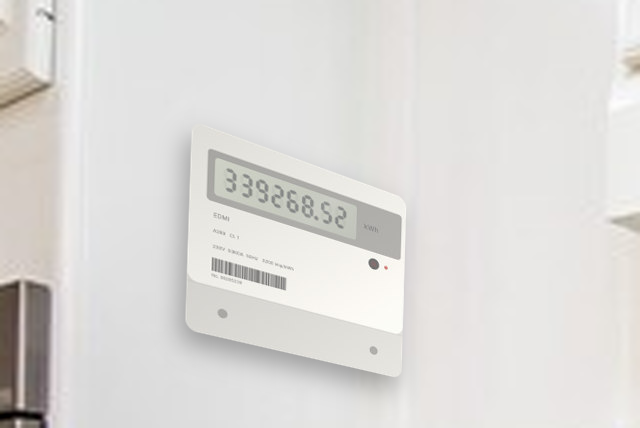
339268.52 kWh
